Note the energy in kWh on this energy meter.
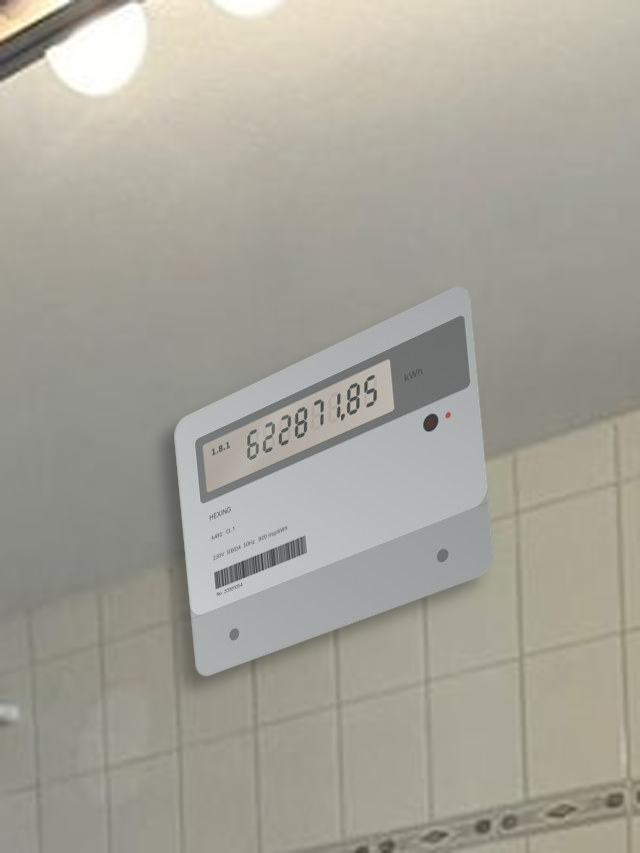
622871.85 kWh
